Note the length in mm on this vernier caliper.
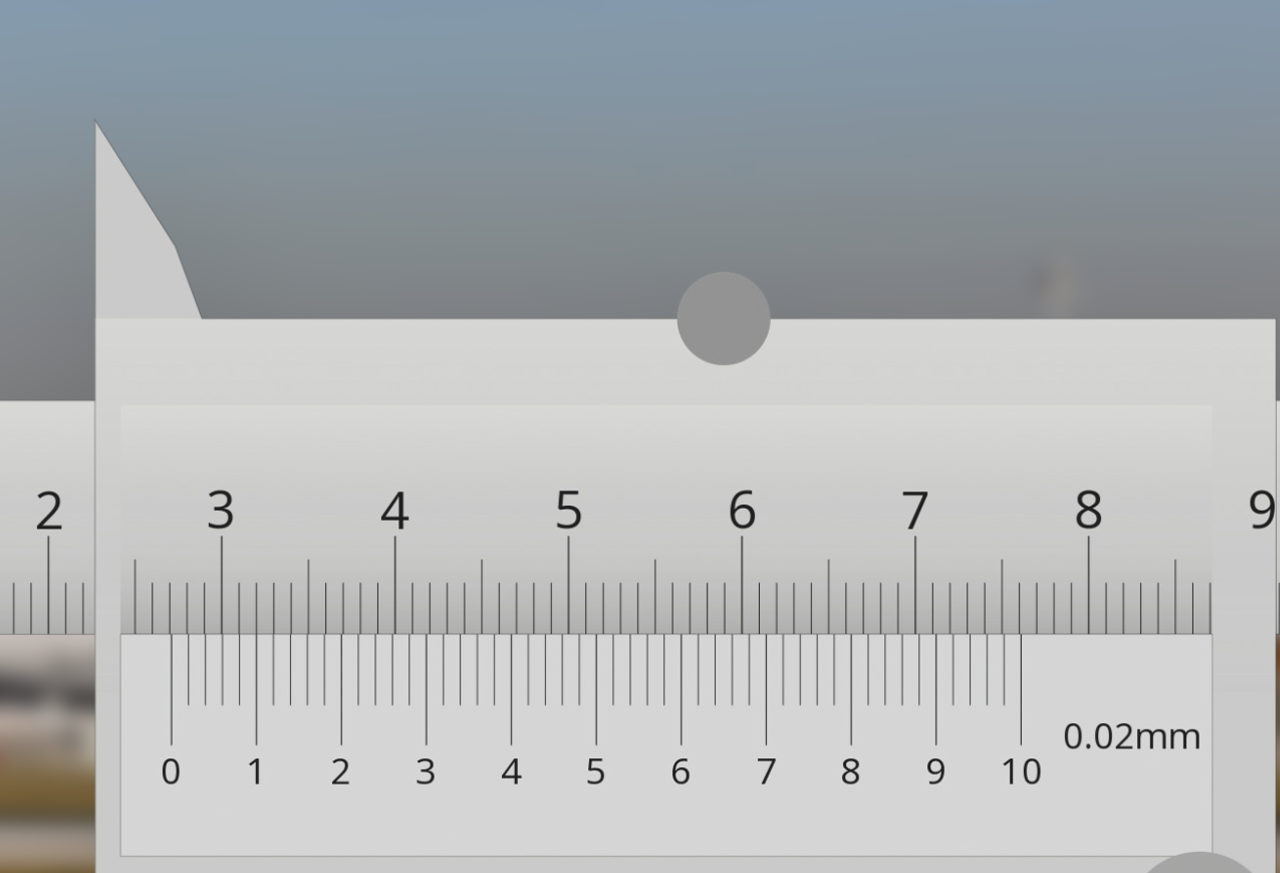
27.1 mm
